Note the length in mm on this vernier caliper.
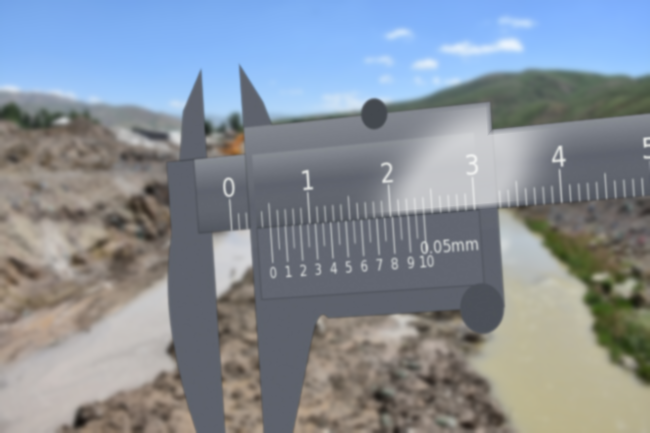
5.0 mm
